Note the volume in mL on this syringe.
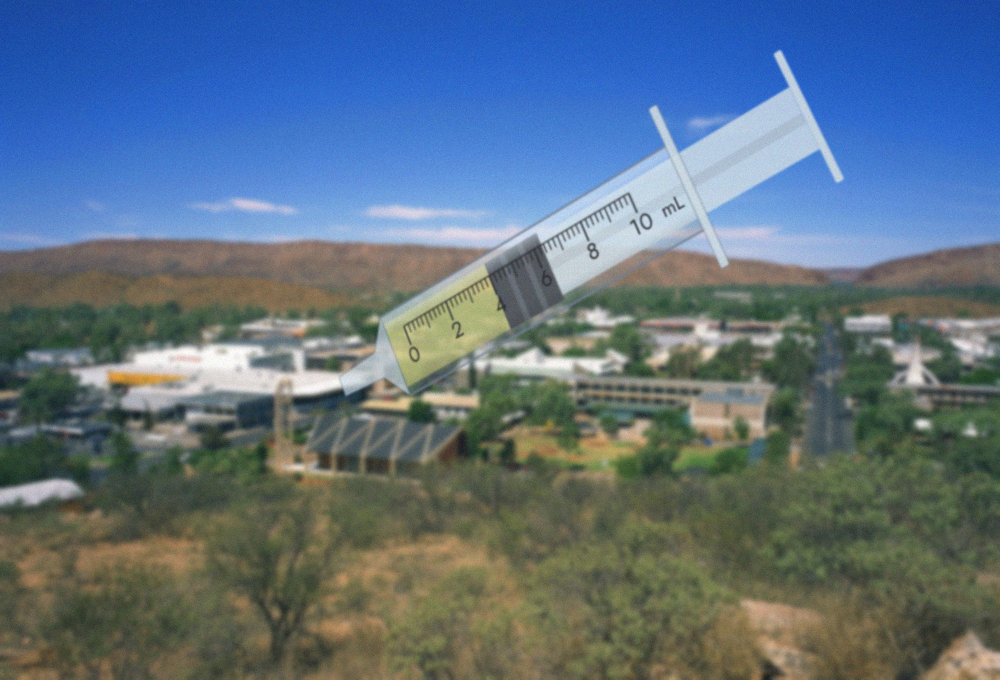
4 mL
